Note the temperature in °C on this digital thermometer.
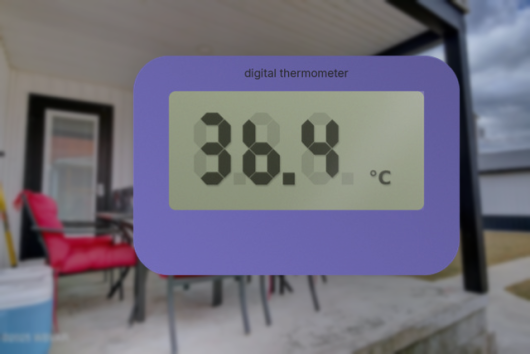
36.4 °C
